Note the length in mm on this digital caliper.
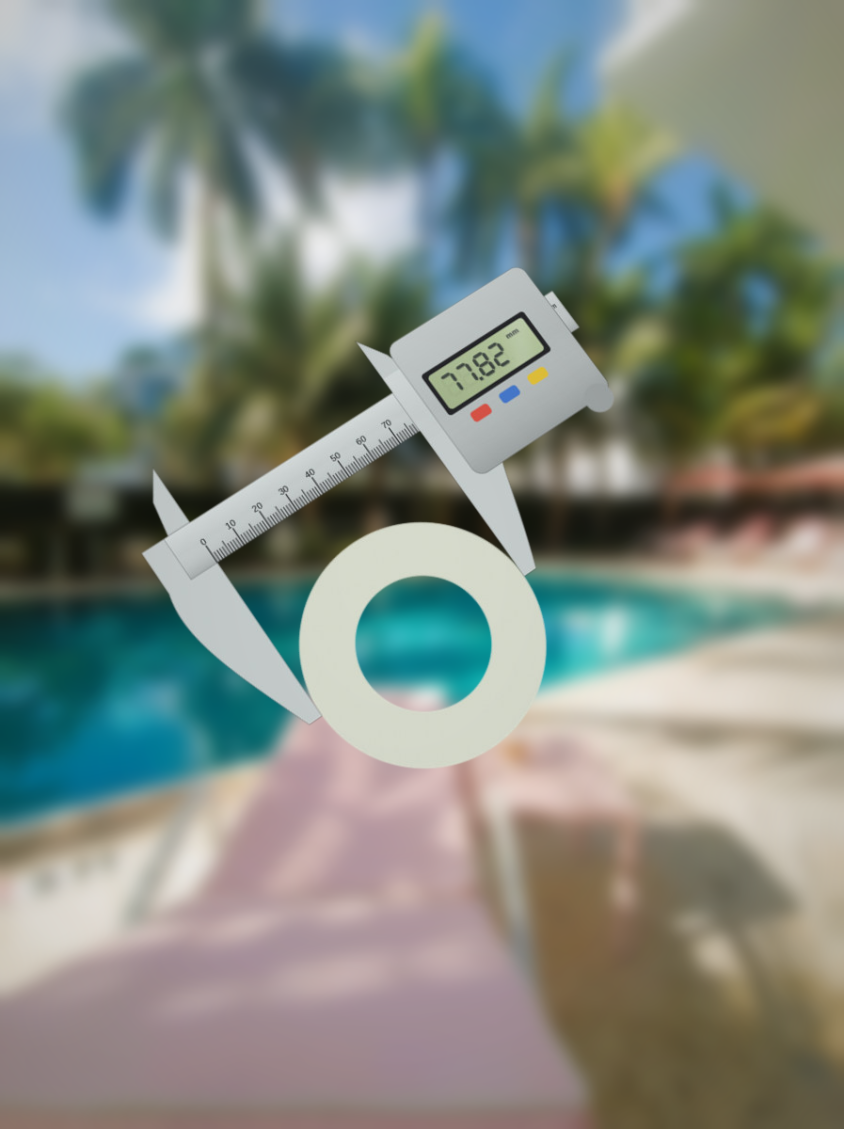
77.82 mm
